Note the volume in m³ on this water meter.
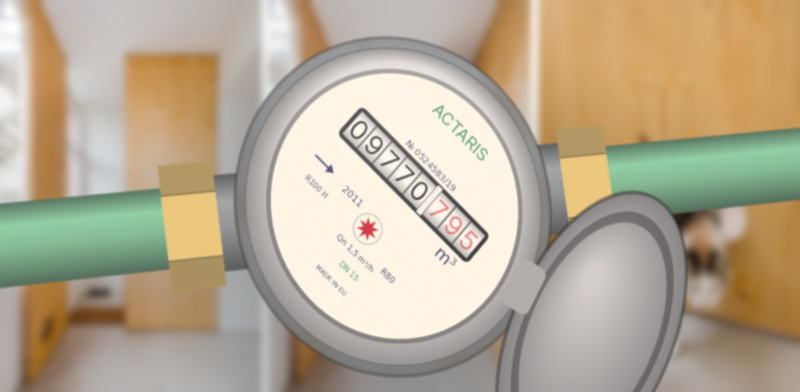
9770.795 m³
